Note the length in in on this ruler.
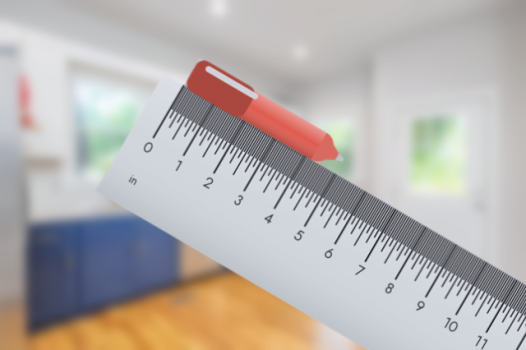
5 in
